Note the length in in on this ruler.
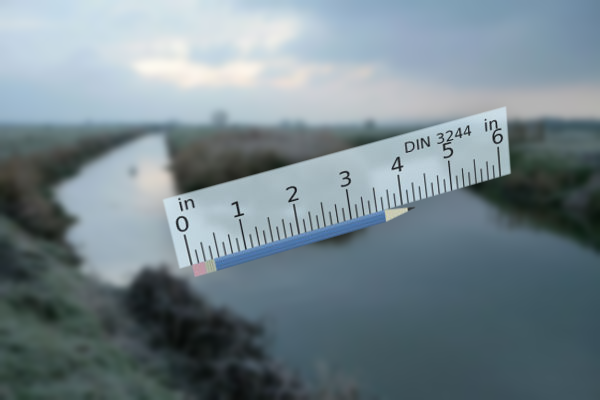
4.25 in
